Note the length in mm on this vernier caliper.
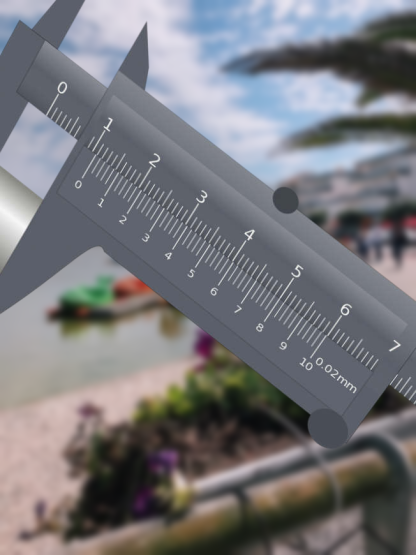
10.8 mm
